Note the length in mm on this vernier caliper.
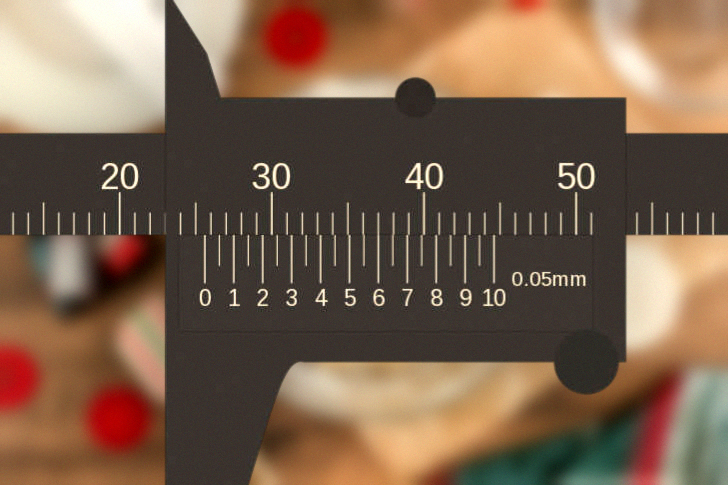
25.6 mm
